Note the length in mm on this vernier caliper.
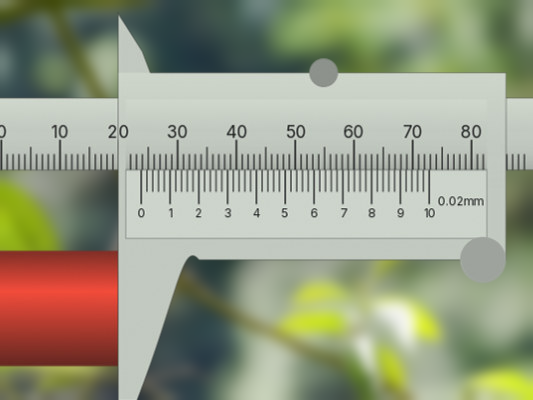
23.8 mm
